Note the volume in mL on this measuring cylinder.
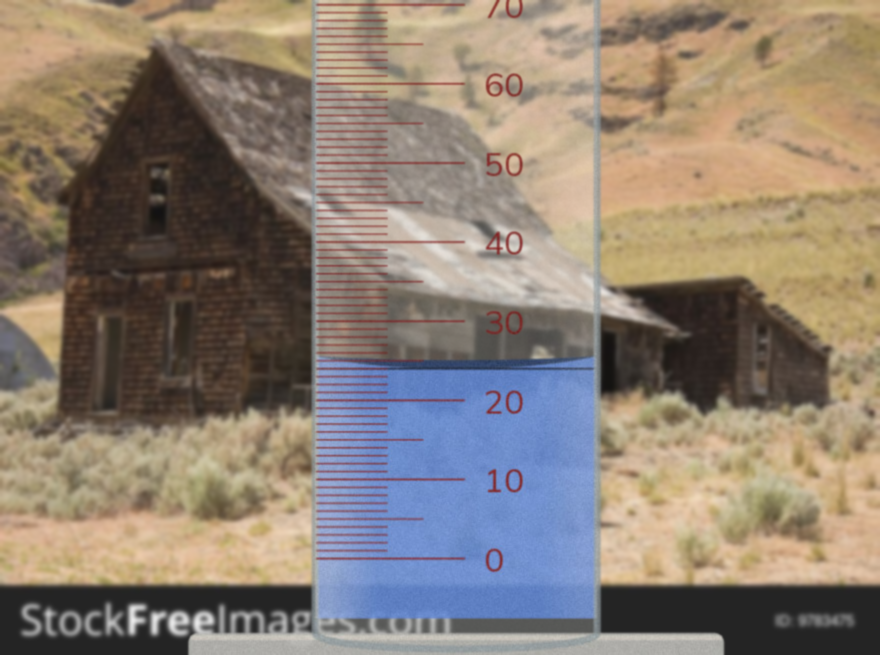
24 mL
